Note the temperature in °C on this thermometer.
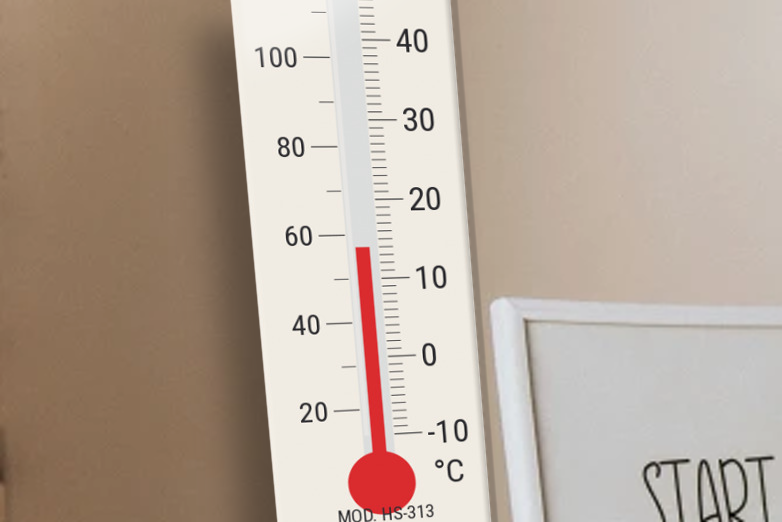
14 °C
